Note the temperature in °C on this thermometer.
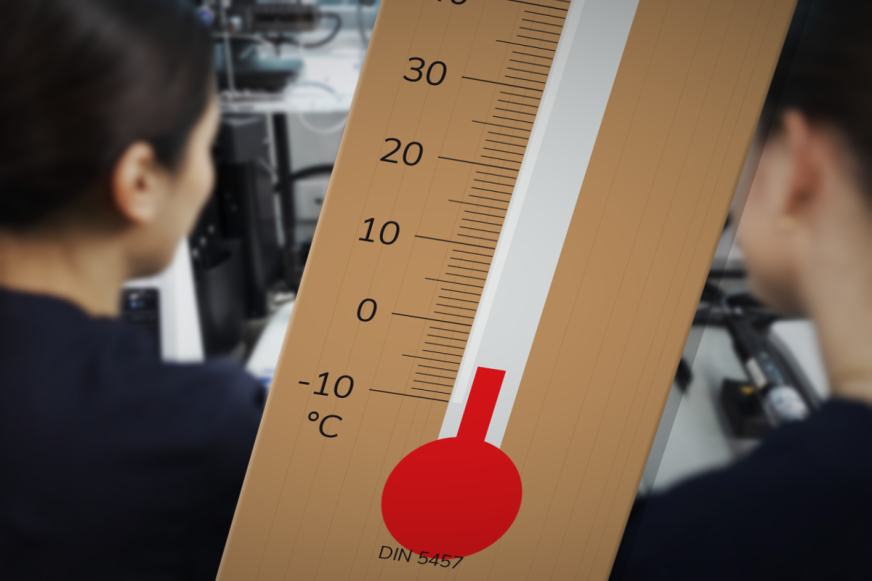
-5 °C
